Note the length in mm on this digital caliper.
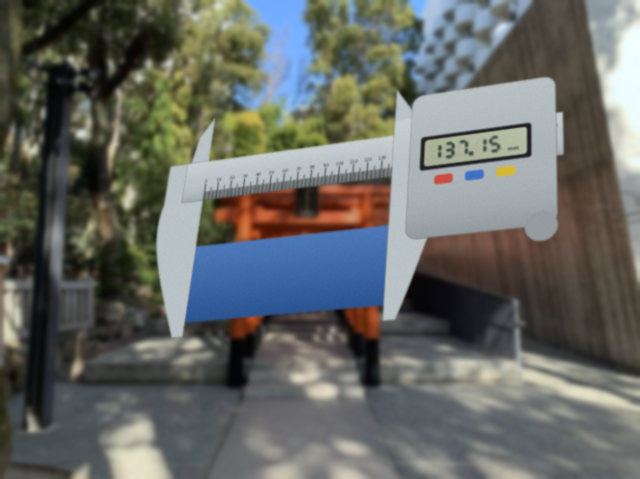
137.15 mm
